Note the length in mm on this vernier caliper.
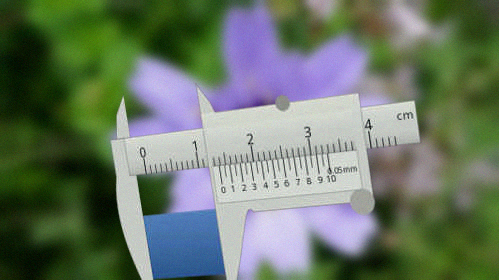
13.8 mm
